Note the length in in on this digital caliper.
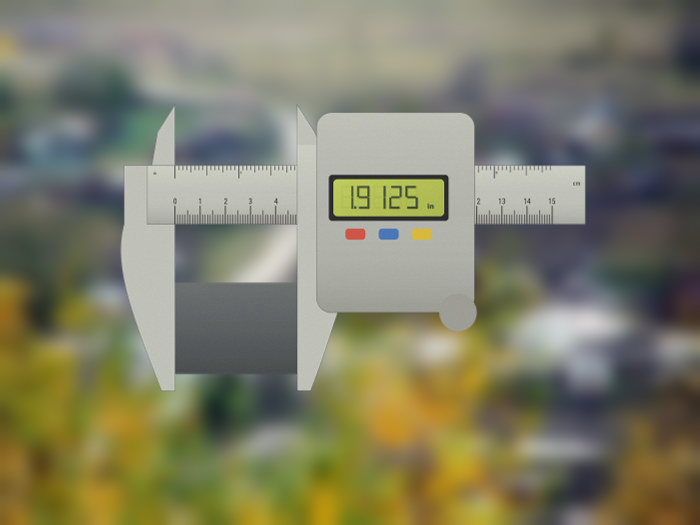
1.9125 in
